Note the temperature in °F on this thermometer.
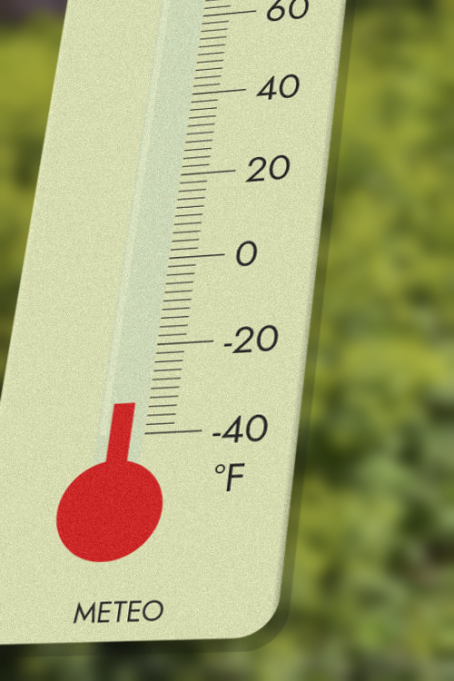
-33 °F
